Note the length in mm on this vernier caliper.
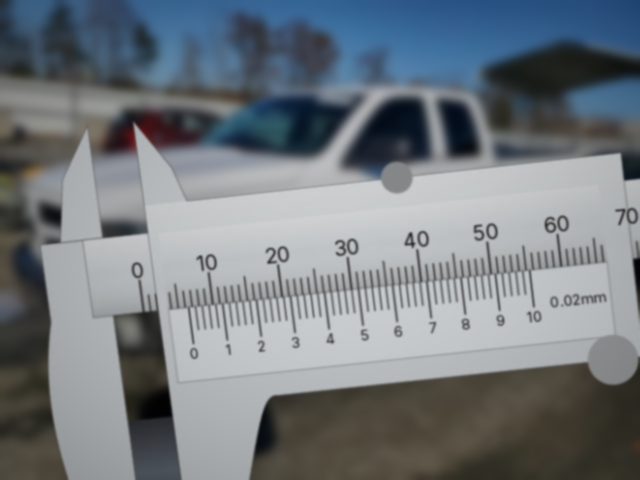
6.5 mm
